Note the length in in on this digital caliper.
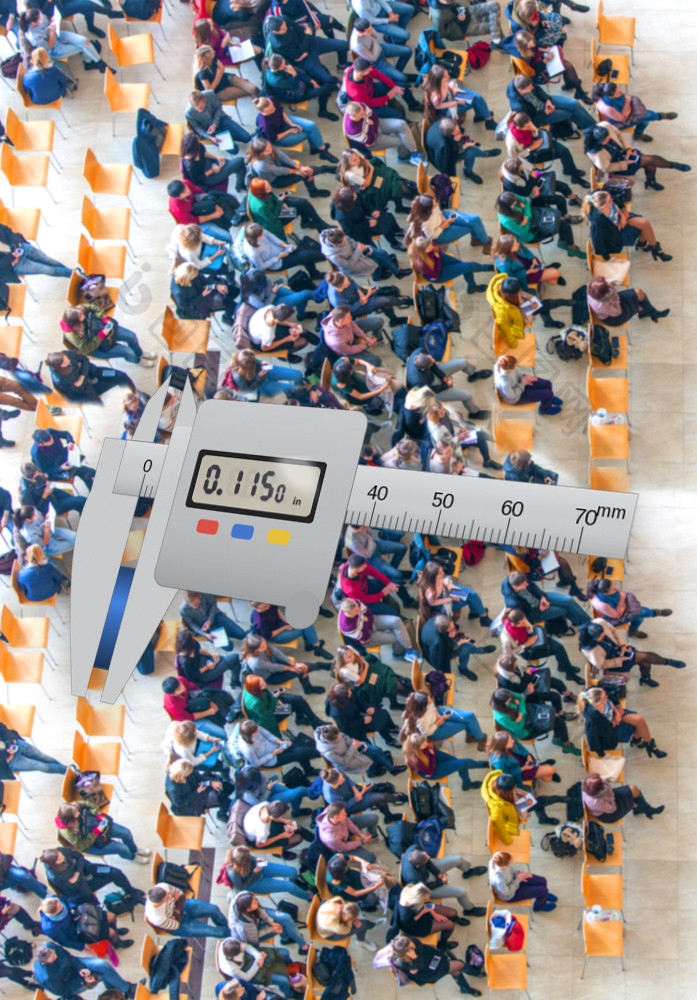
0.1150 in
